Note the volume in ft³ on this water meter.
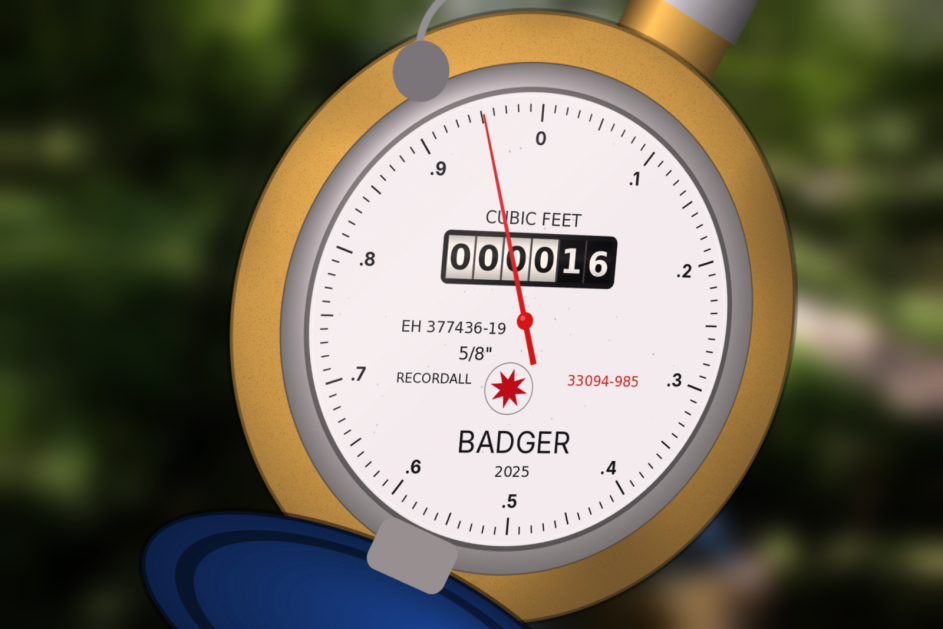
15.95 ft³
